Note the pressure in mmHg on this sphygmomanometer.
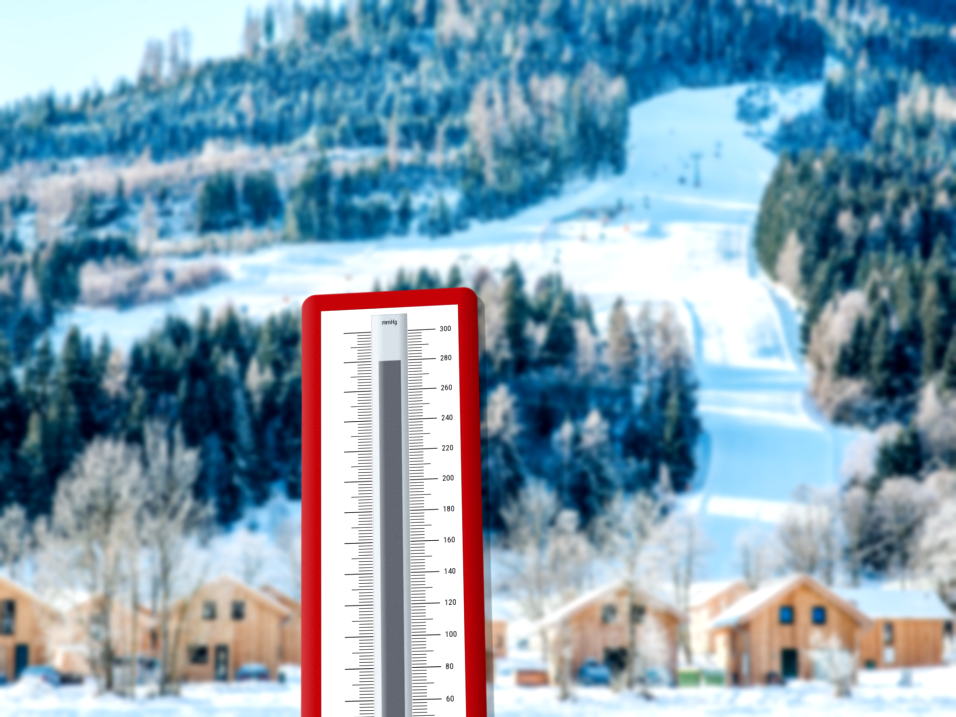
280 mmHg
